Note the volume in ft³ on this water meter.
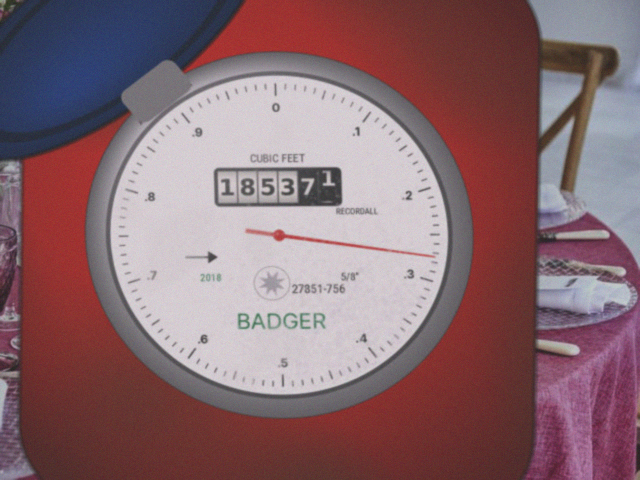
185371.27 ft³
